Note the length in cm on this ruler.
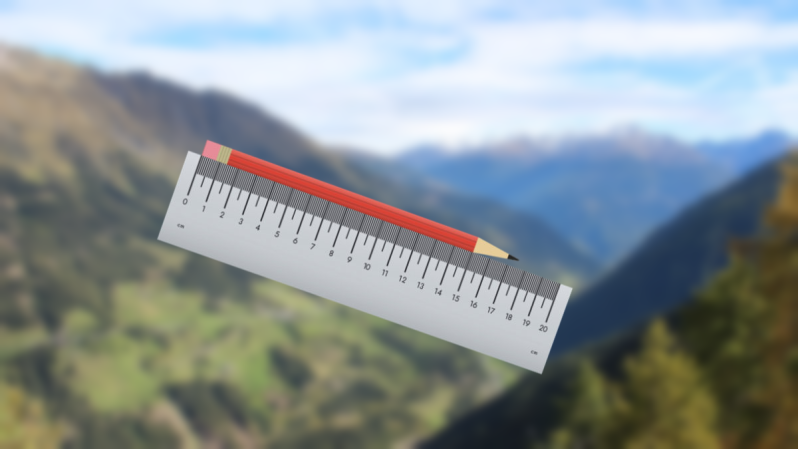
17.5 cm
